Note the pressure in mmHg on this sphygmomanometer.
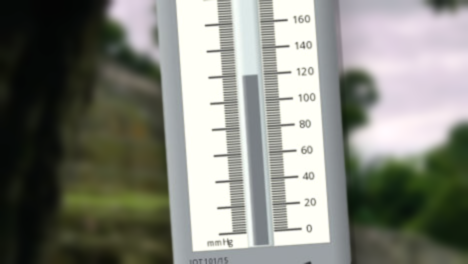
120 mmHg
